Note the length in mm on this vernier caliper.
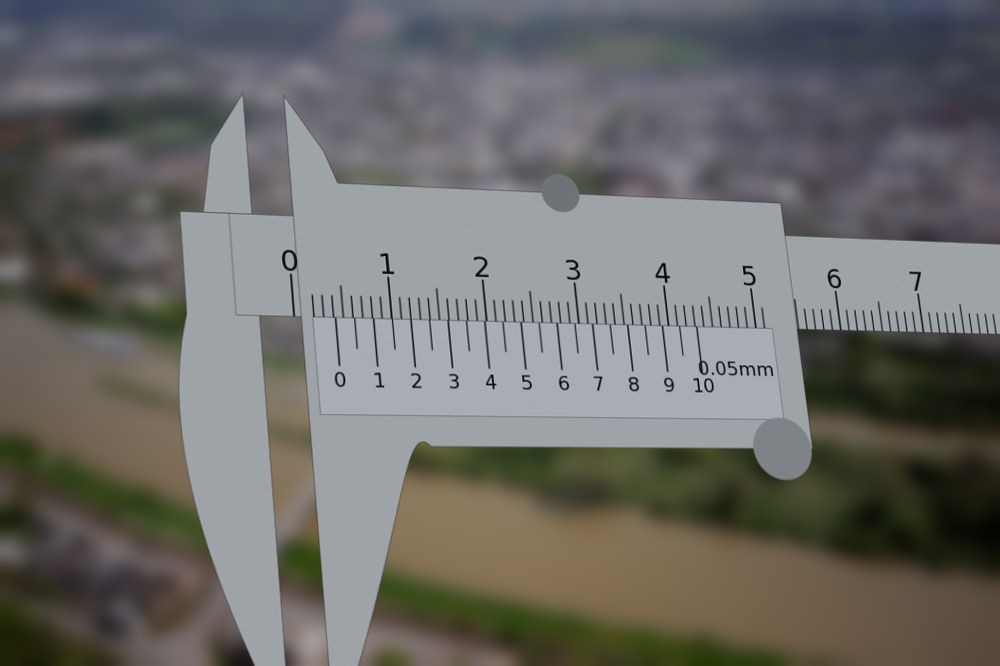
4.2 mm
